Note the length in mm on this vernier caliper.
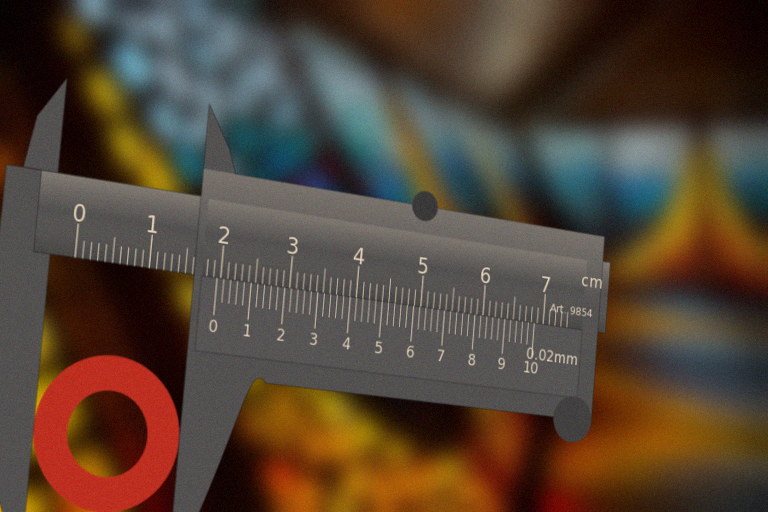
19.5 mm
